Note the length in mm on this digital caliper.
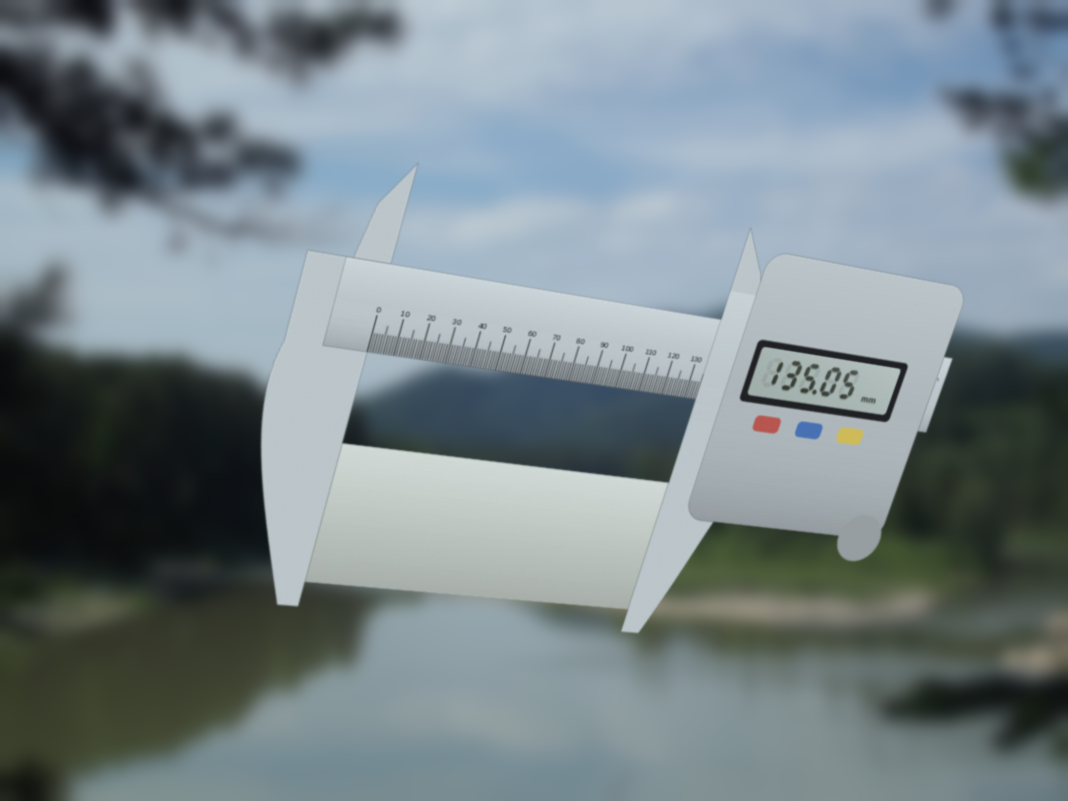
135.05 mm
